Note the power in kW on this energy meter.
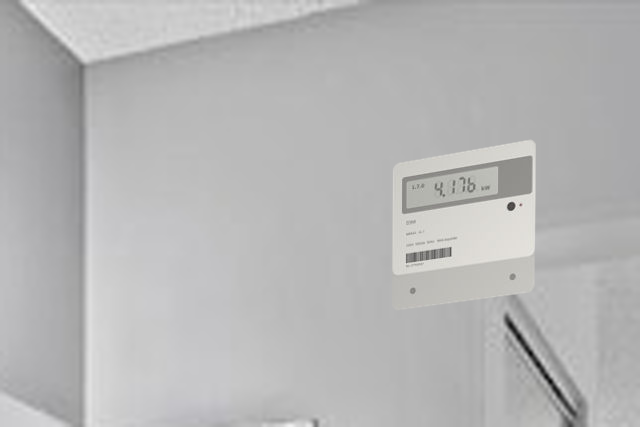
4.176 kW
